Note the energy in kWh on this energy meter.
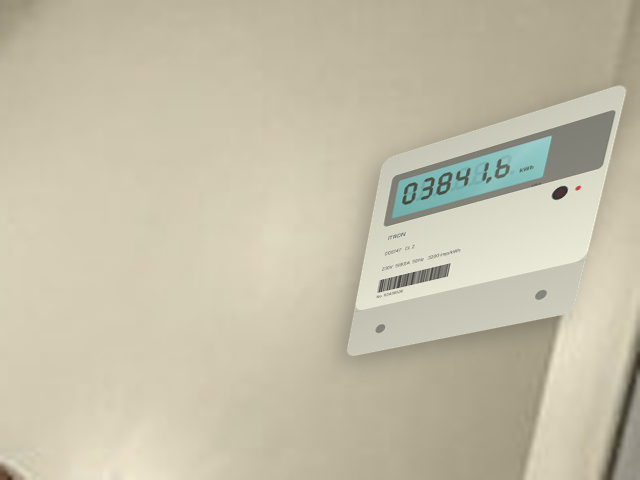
3841.6 kWh
